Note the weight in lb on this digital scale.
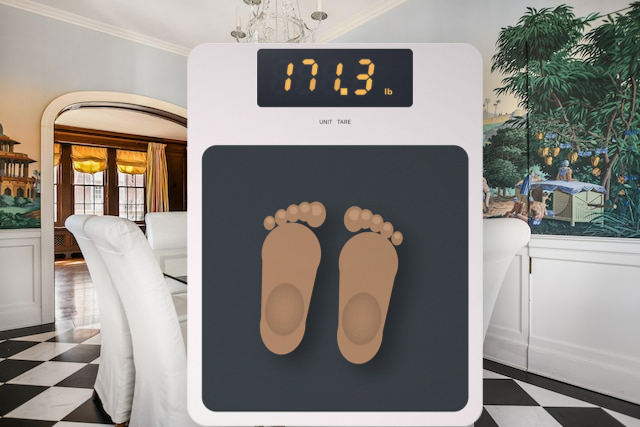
171.3 lb
